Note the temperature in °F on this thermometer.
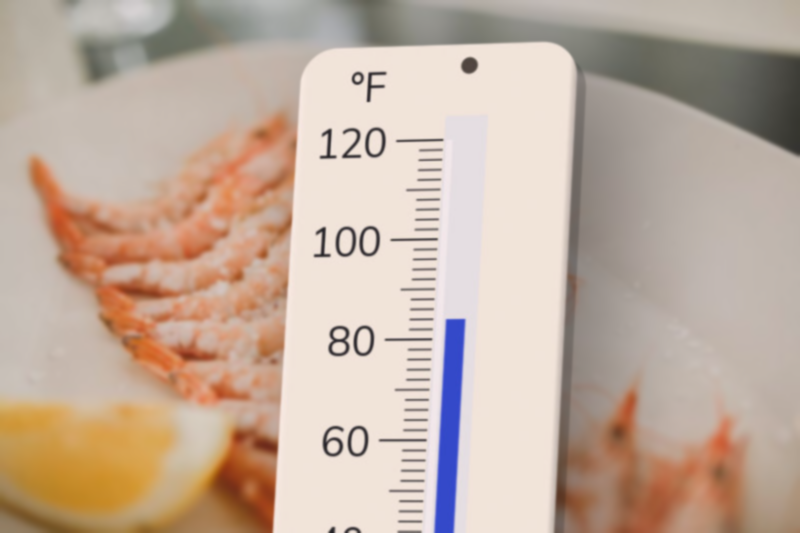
84 °F
